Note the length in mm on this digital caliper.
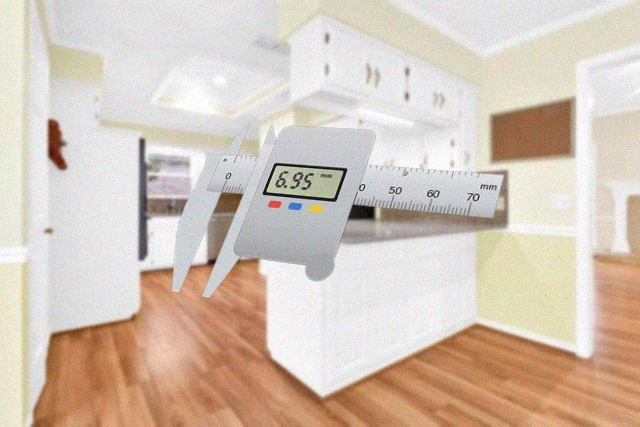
6.95 mm
